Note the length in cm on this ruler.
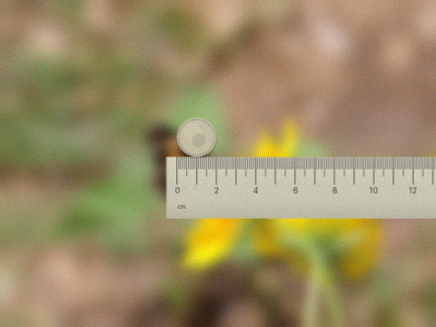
2 cm
